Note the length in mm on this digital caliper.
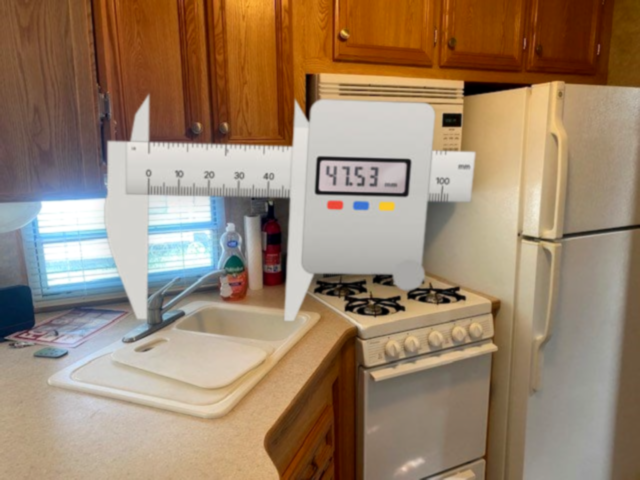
47.53 mm
